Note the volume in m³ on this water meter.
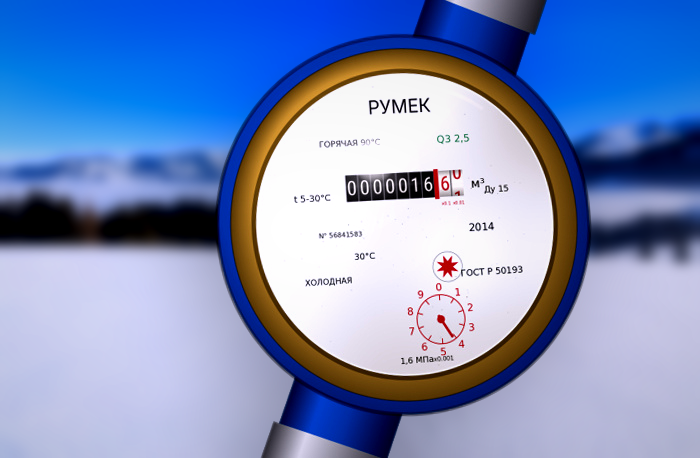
16.604 m³
